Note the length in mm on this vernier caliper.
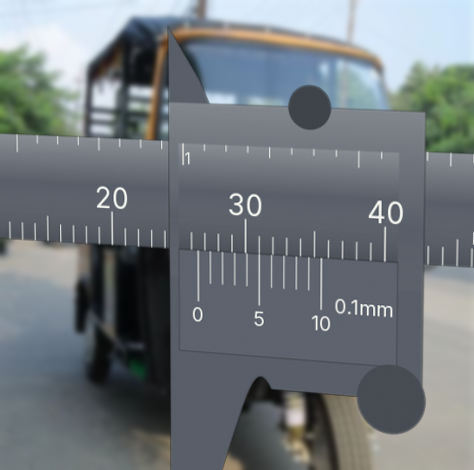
26.5 mm
